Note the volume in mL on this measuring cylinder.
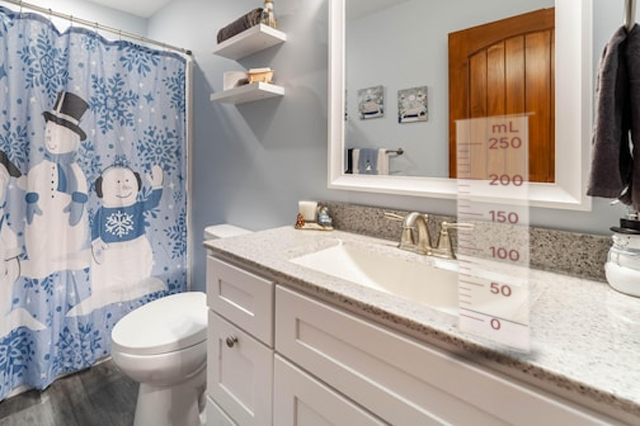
10 mL
